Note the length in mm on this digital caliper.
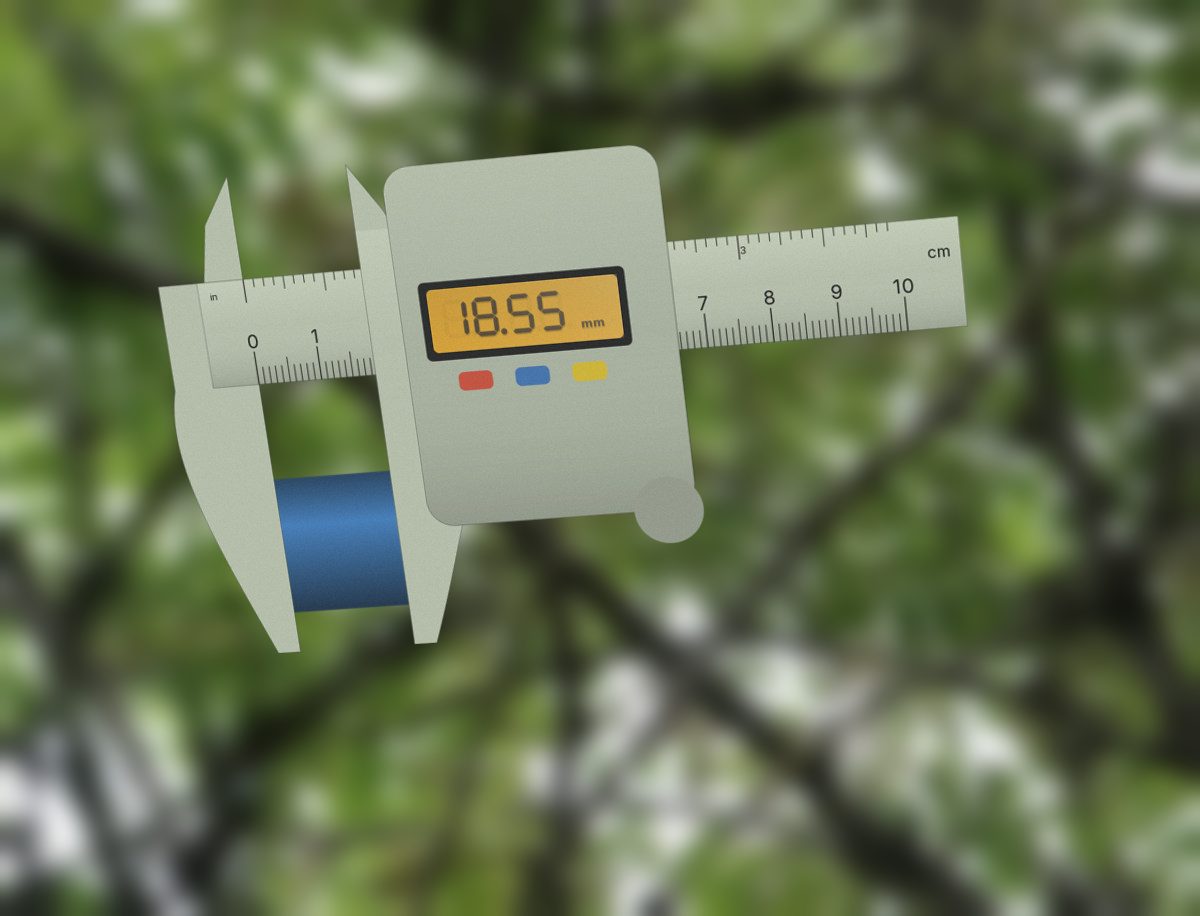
18.55 mm
